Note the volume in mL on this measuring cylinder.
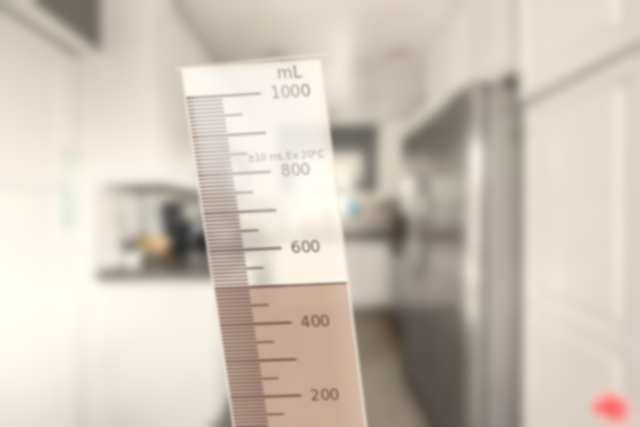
500 mL
